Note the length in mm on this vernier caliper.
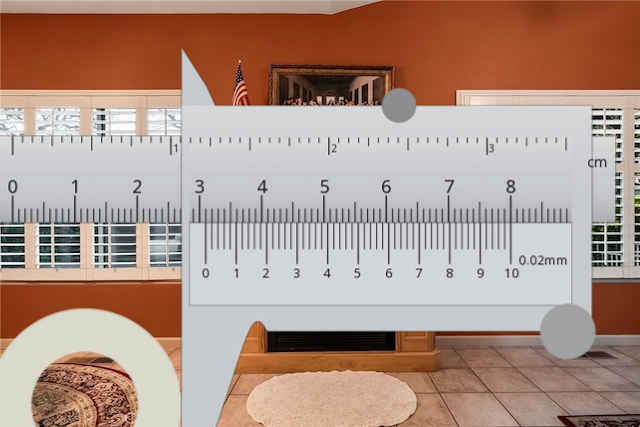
31.0 mm
